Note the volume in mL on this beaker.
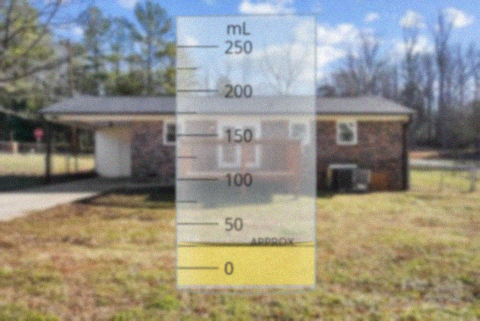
25 mL
